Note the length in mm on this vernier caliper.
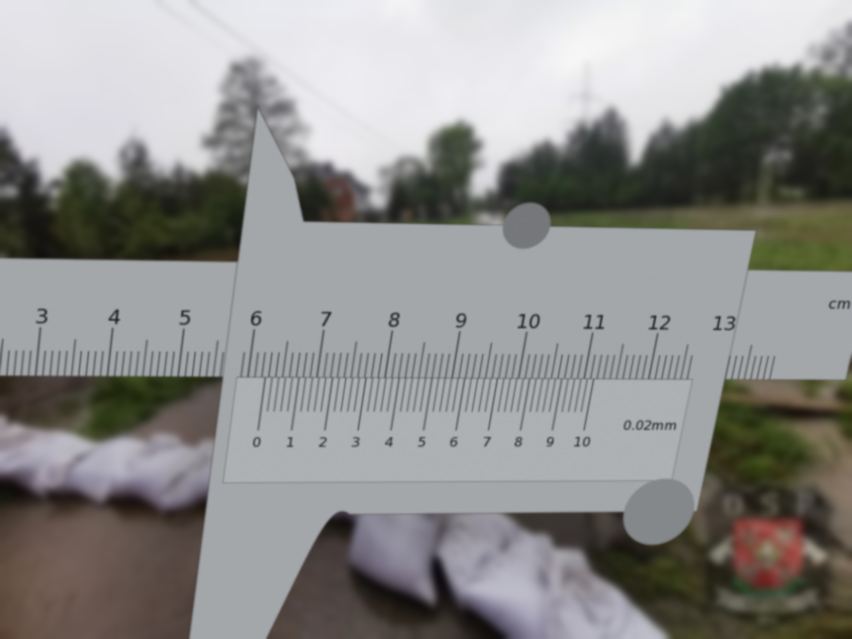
62.5 mm
